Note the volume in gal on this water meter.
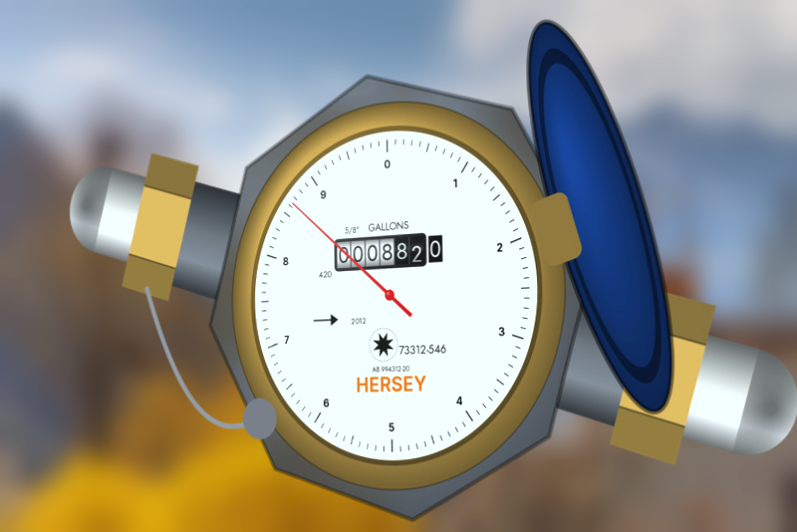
8818.6 gal
